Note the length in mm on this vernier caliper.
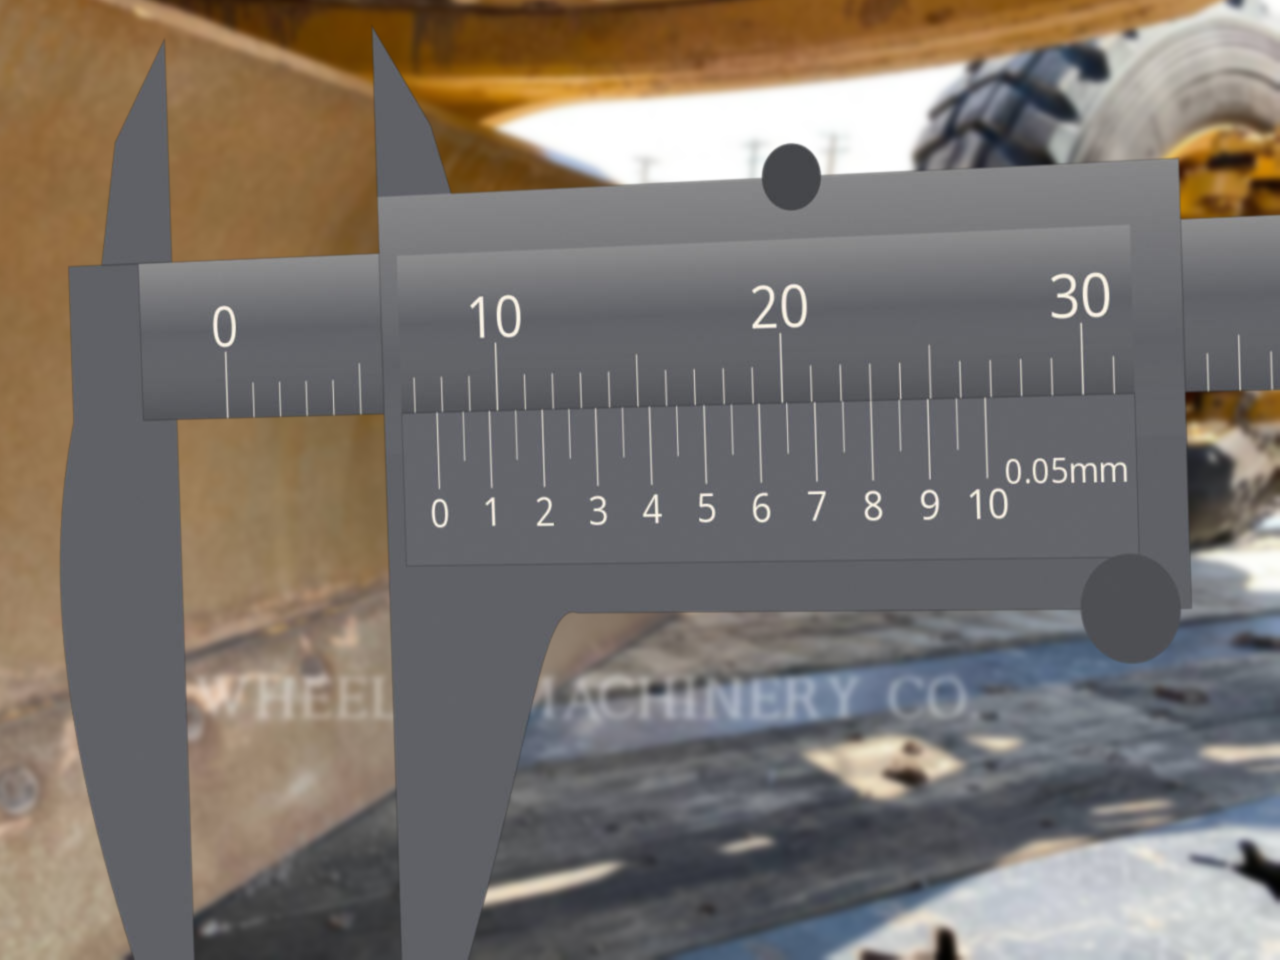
7.80 mm
